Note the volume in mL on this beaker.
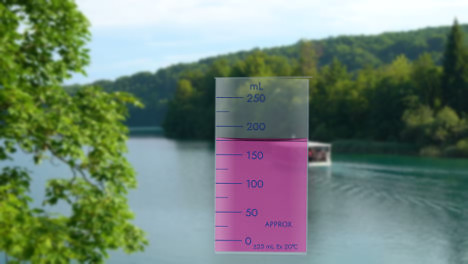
175 mL
